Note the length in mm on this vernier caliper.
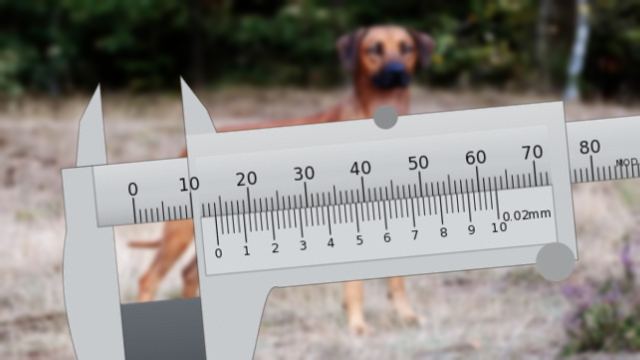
14.0 mm
